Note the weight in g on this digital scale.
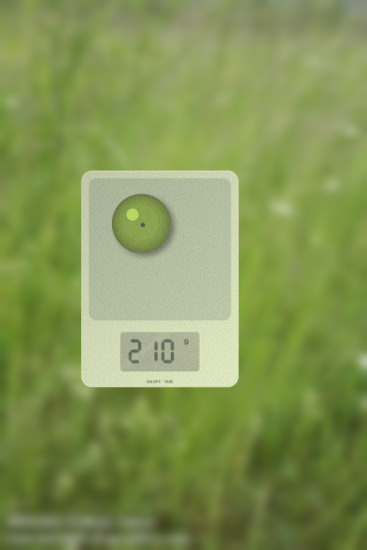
210 g
